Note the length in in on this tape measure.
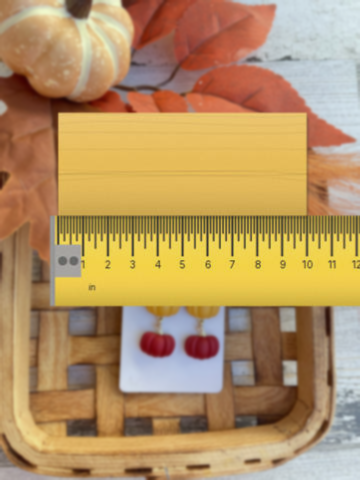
10 in
